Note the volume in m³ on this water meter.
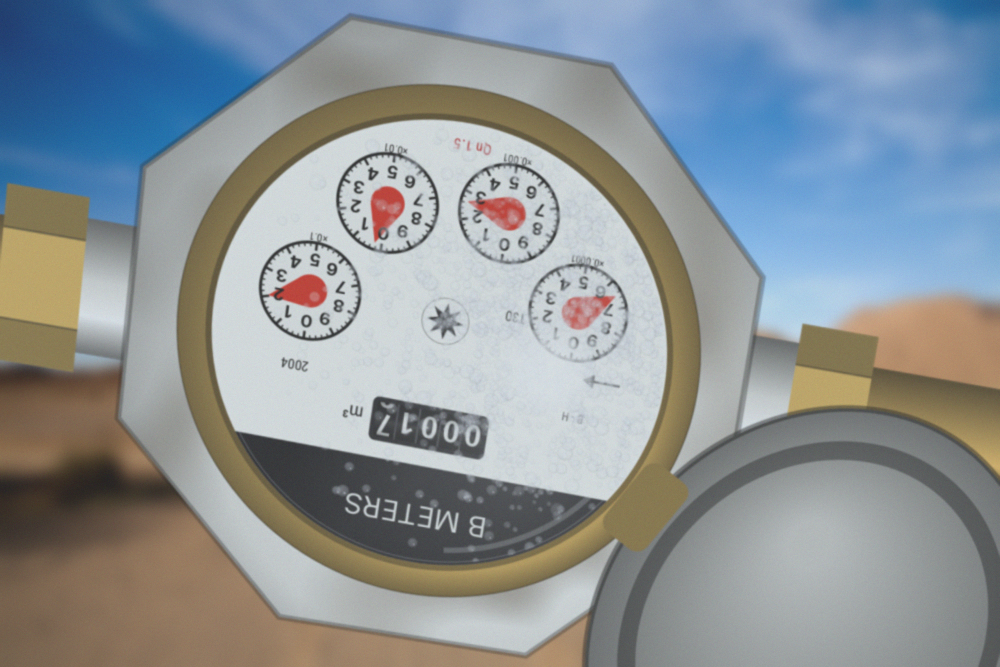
17.2026 m³
